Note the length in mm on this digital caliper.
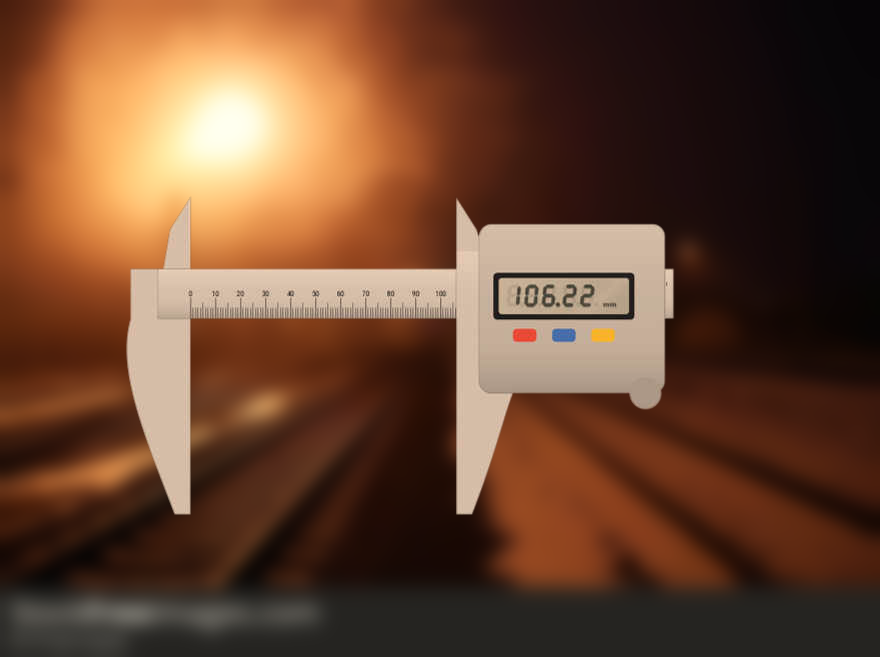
106.22 mm
